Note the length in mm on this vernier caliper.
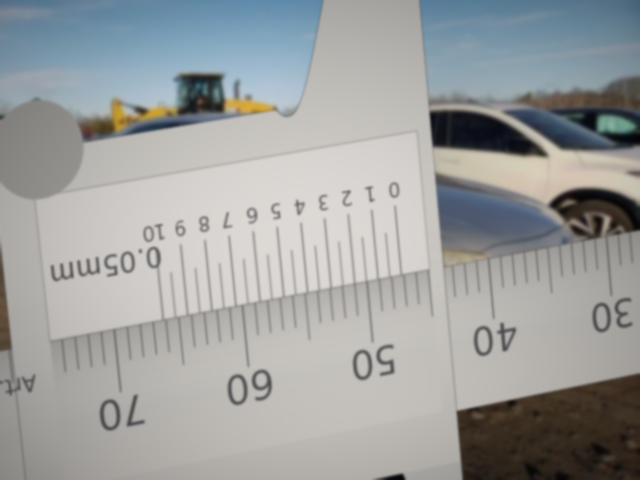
47.2 mm
